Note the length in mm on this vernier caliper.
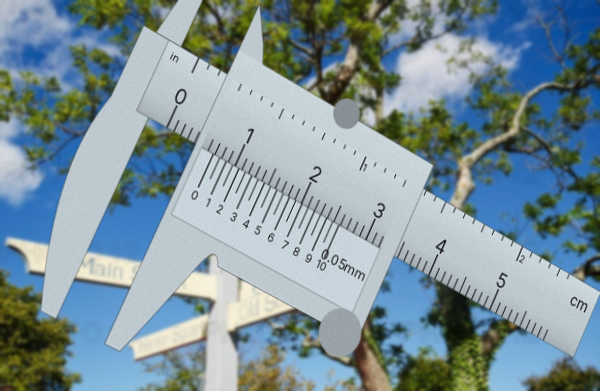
6.8 mm
